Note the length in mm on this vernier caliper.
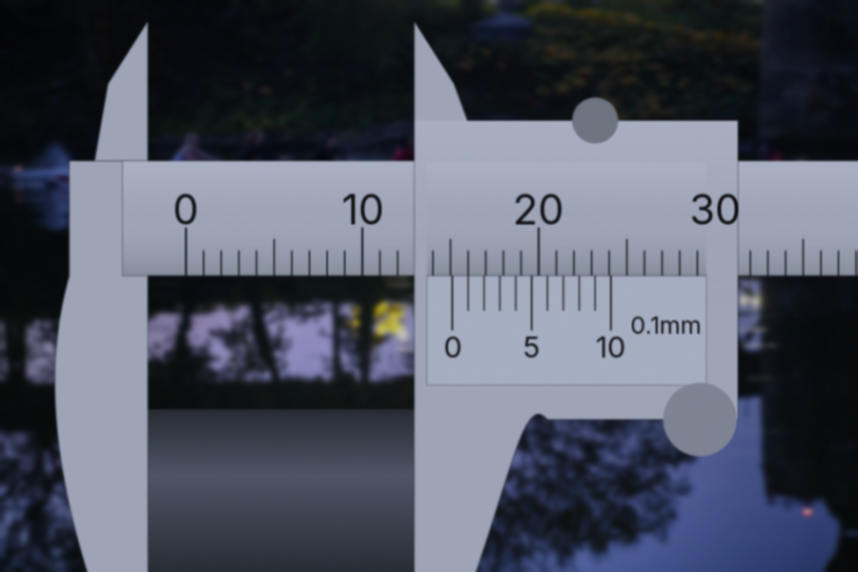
15.1 mm
